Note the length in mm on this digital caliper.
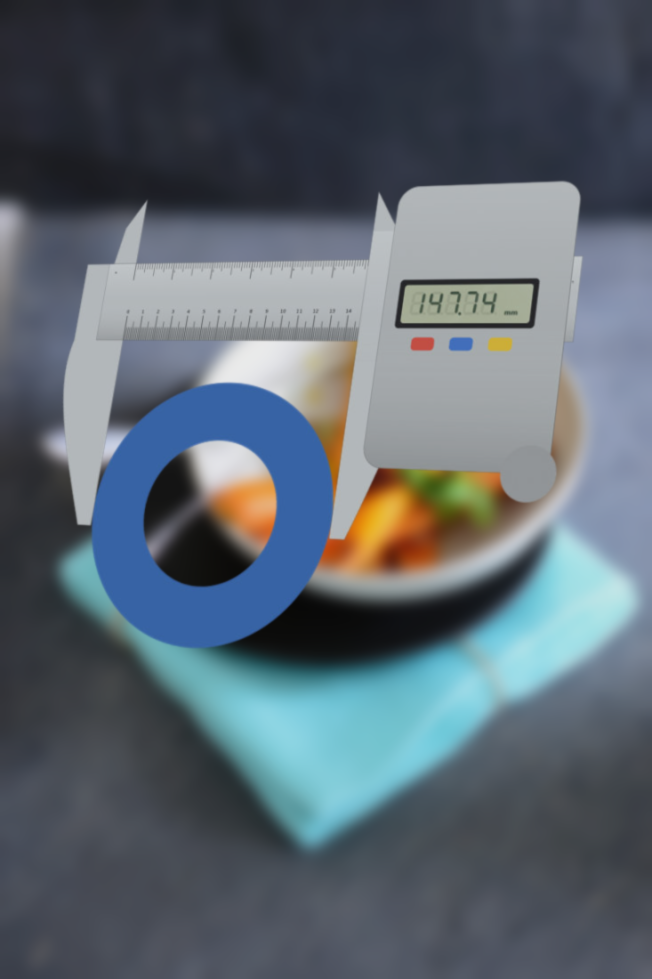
147.74 mm
